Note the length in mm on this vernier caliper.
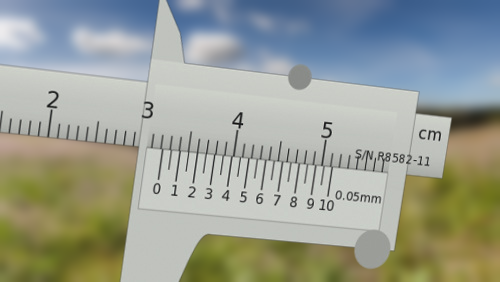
32.2 mm
